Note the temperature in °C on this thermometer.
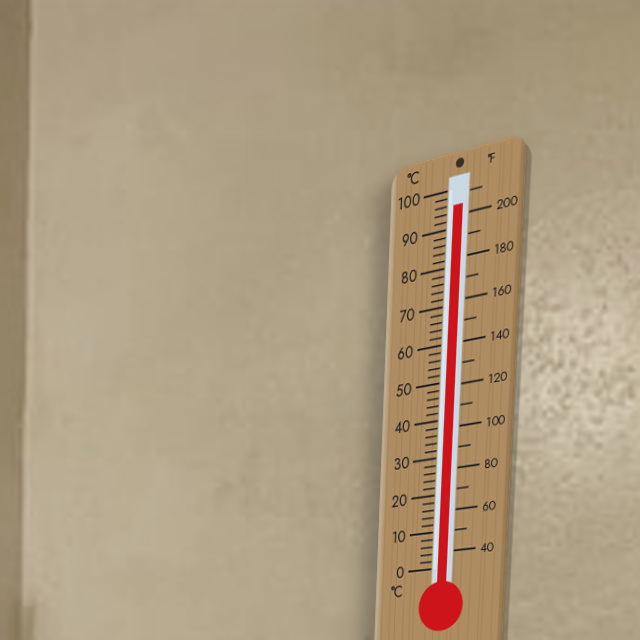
96 °C
